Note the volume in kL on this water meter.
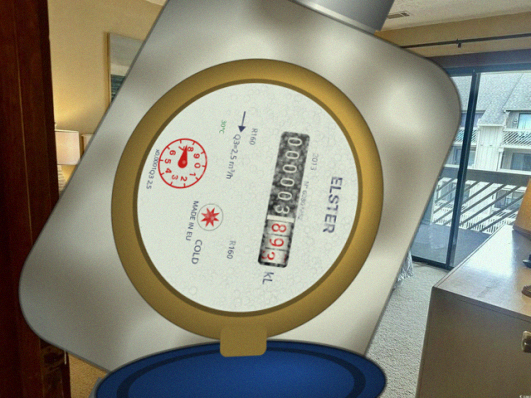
3.8927 kL
